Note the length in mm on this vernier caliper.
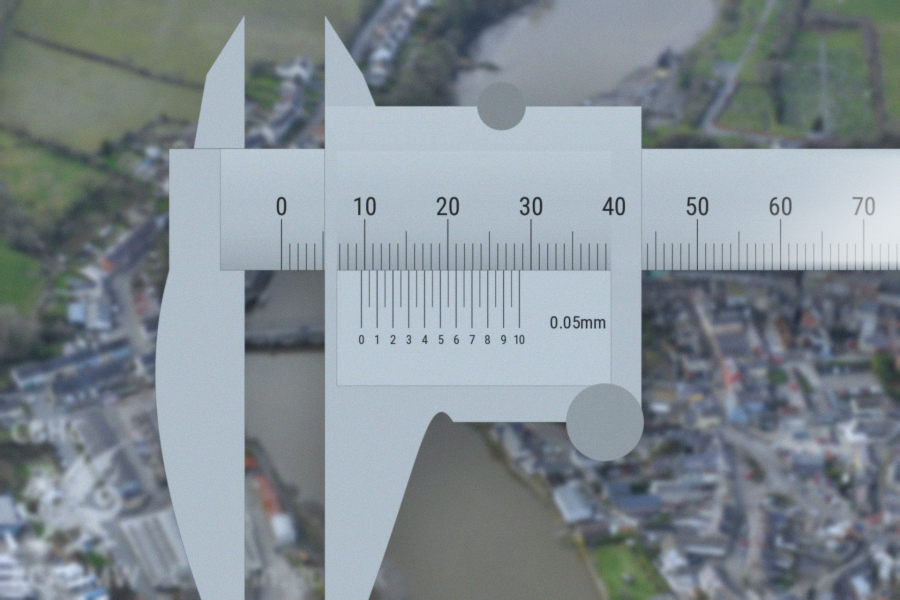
9.6 mm
